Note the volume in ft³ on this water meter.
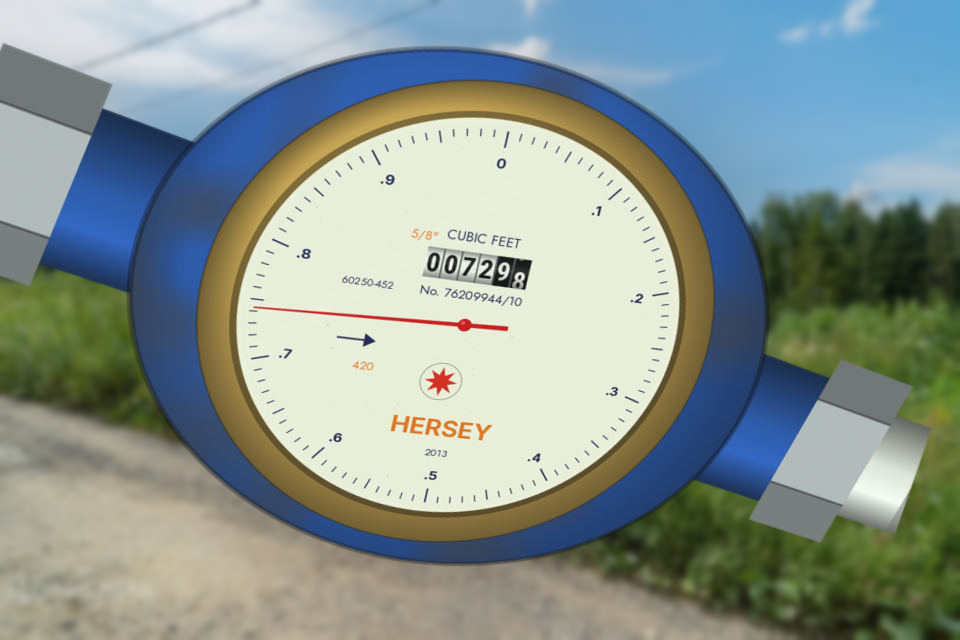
7297.74 ft³
